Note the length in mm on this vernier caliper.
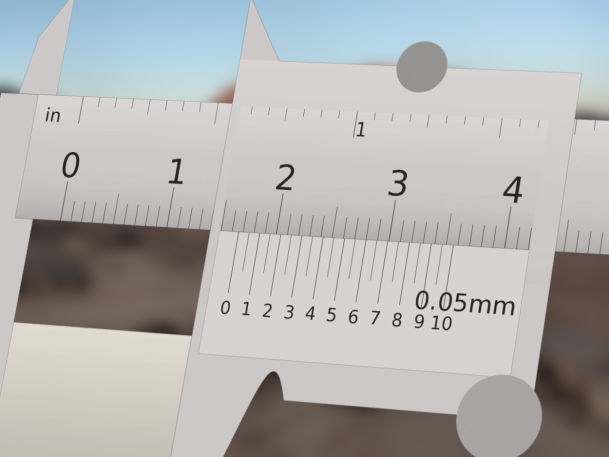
16.6 mm
